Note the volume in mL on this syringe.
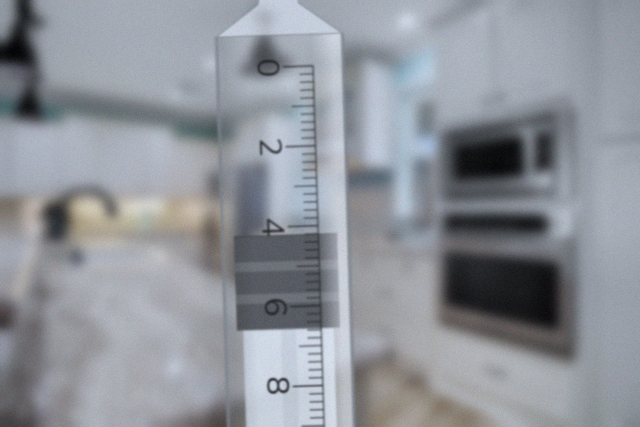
4.2 mL
